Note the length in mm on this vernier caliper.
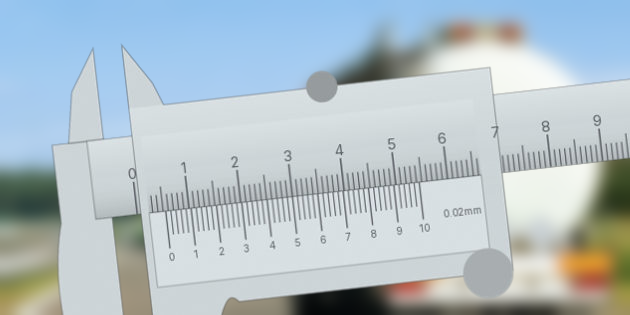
5.5 mm
